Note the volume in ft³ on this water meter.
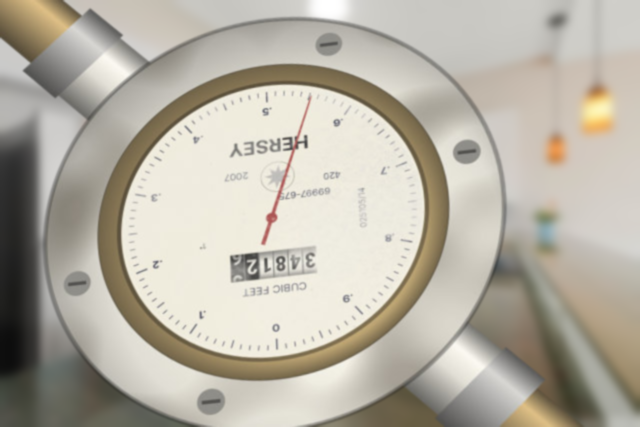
348125.55 ft³
